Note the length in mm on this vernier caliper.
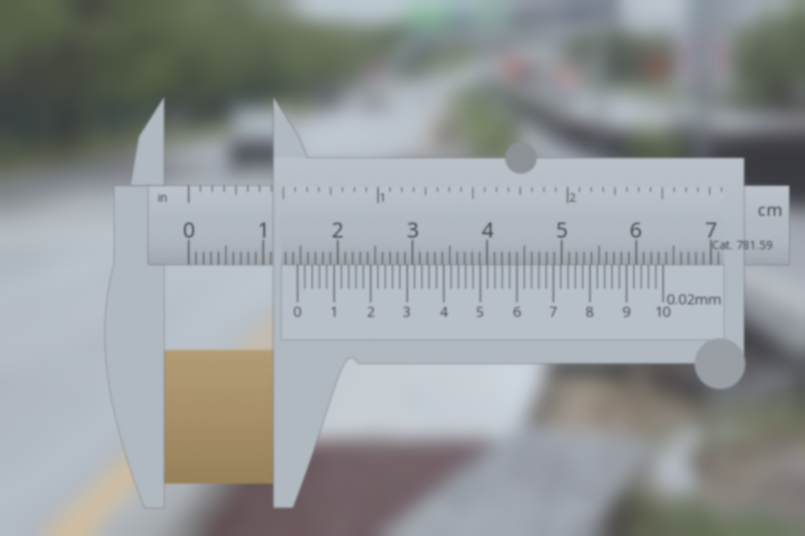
14.6 mm
